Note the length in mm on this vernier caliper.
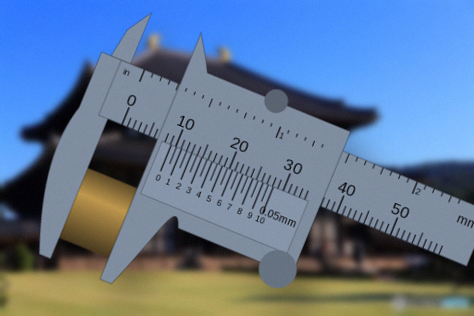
9.2 mm
